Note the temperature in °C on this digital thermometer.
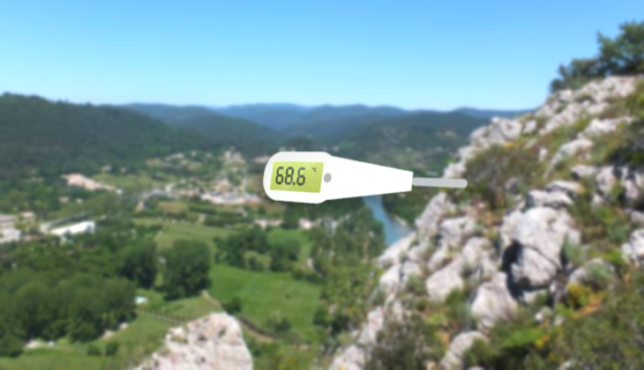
68.6 °C
